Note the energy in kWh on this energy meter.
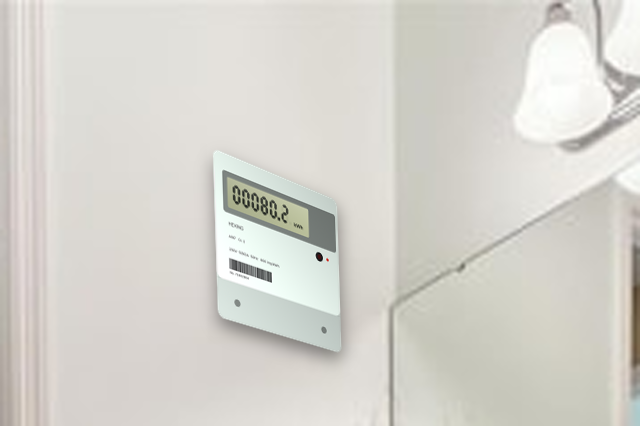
80.2 kWh
